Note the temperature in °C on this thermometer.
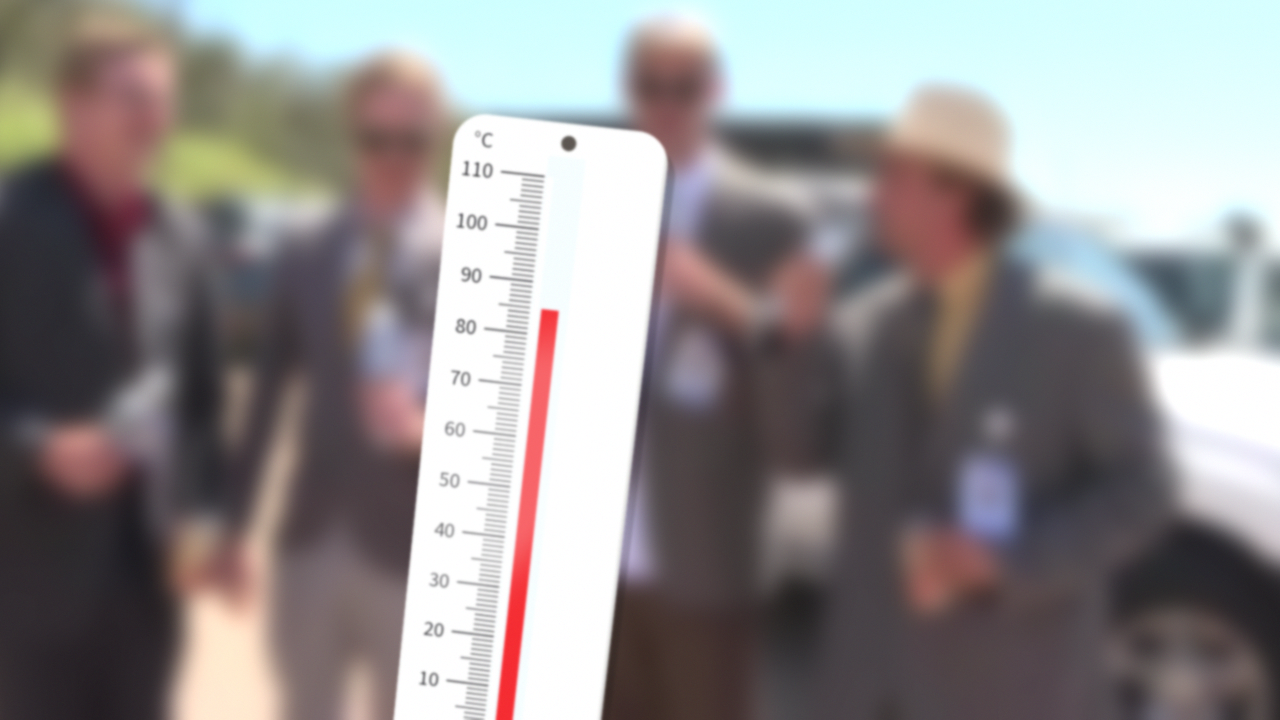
85 °C
